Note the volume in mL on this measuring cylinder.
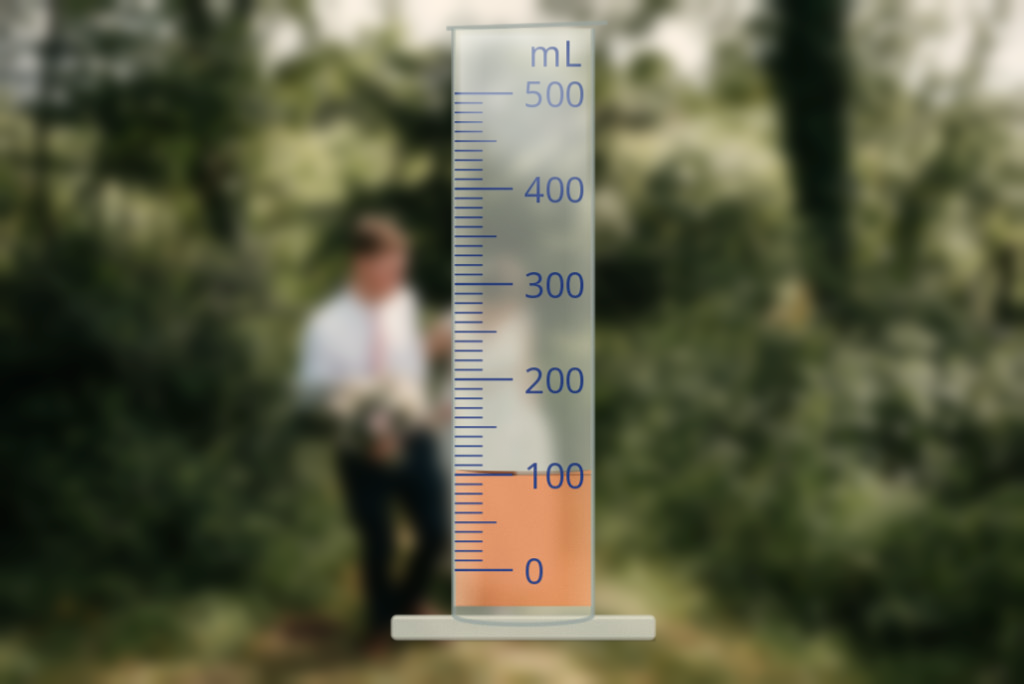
100 mL
